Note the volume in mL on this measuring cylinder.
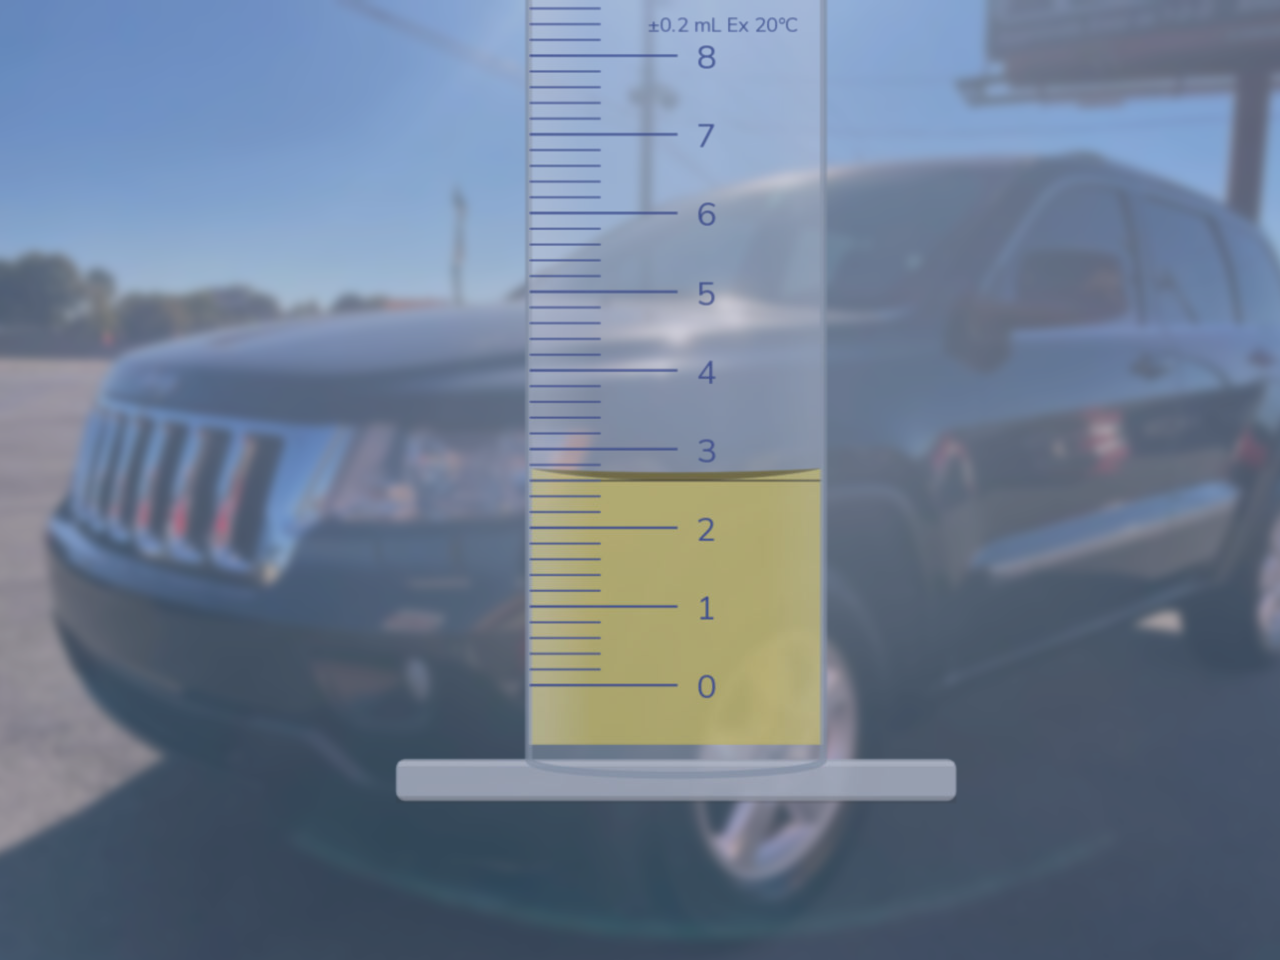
2.6 mL
